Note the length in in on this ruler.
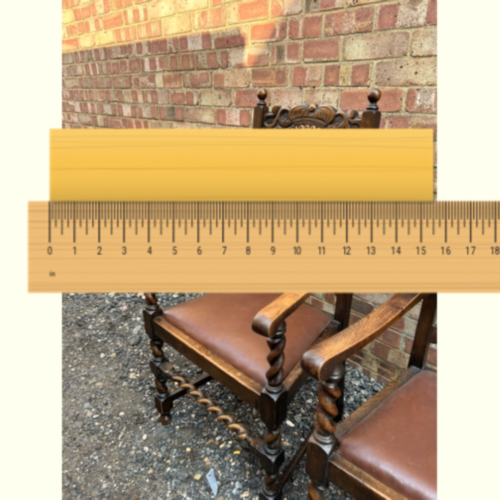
15.5 in
